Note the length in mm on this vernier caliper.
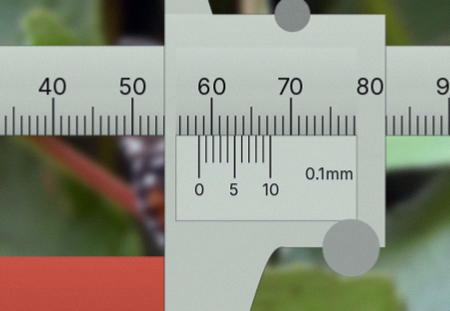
58.4 mm
